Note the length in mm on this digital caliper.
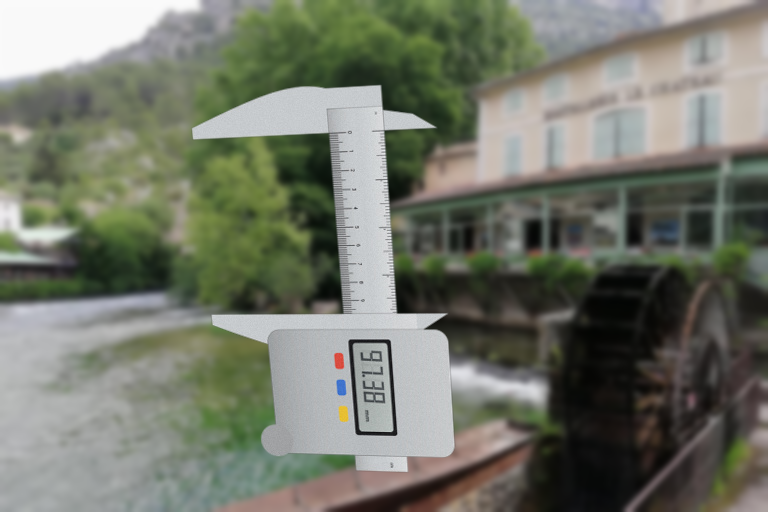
97.38 mm
